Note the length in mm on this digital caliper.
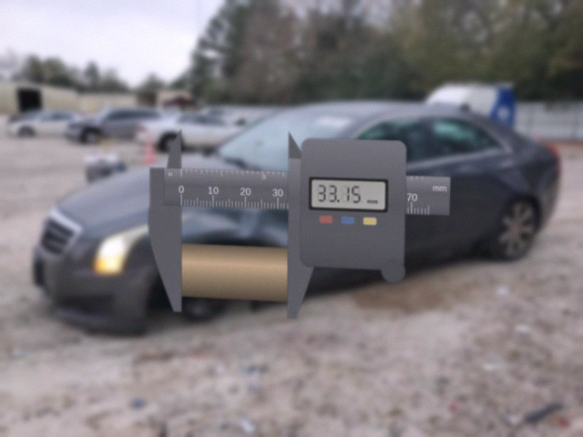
33.15 mm
